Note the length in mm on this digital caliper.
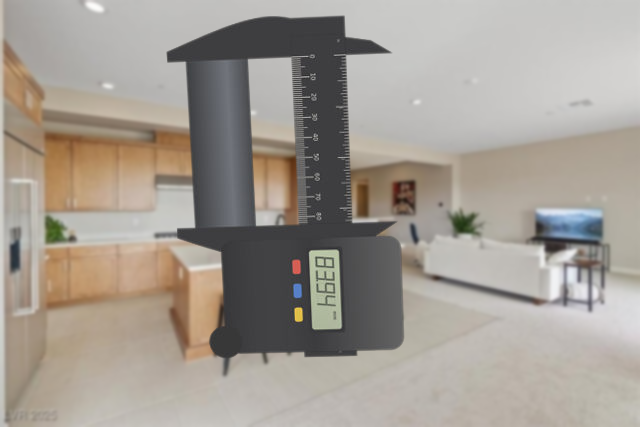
83.94 mm
